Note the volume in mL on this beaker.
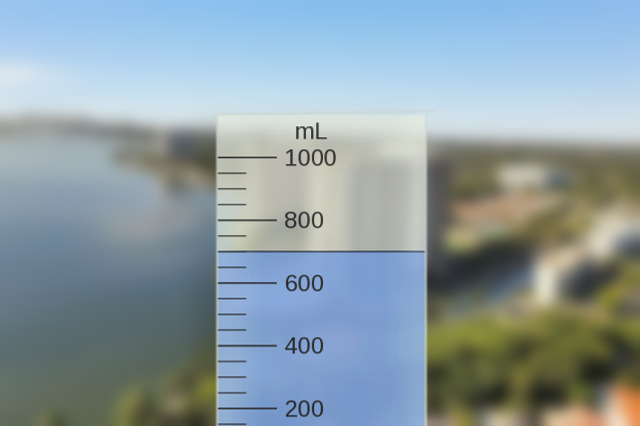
700 mL
